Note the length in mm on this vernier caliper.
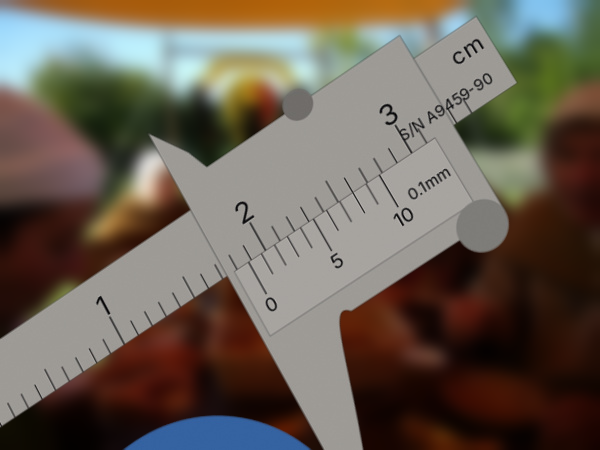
18.8 mm
